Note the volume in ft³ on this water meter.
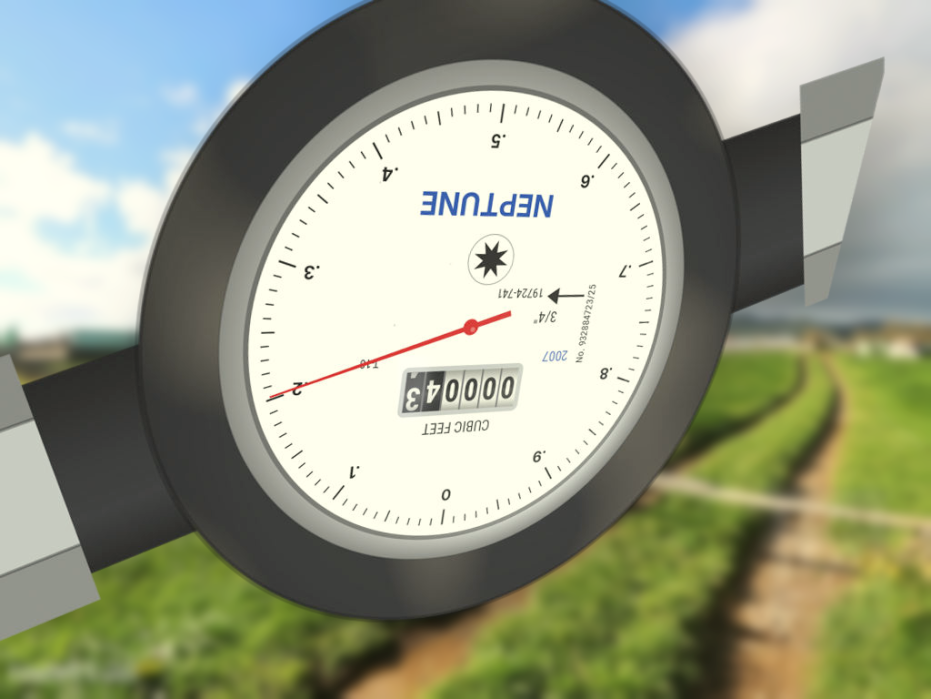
43.20 ft³
